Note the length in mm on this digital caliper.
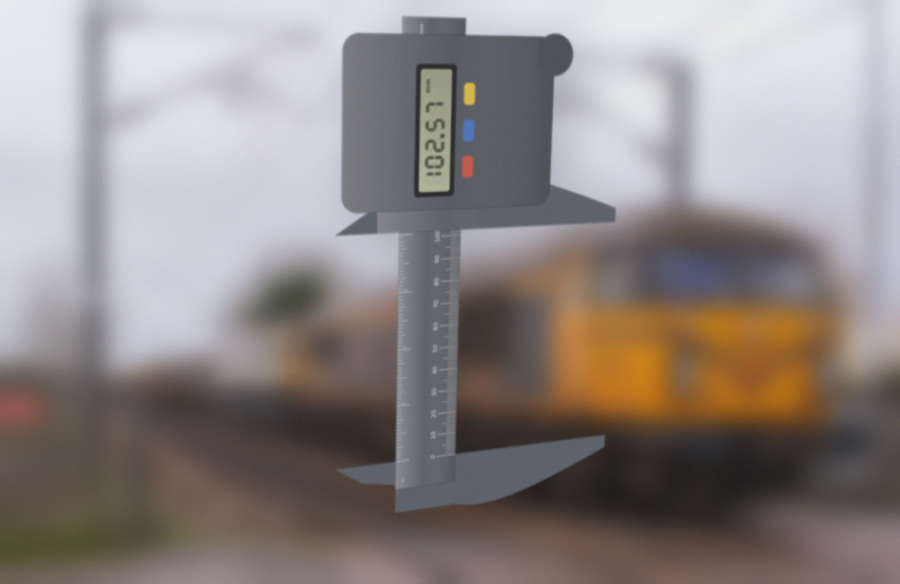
102.57 mm
